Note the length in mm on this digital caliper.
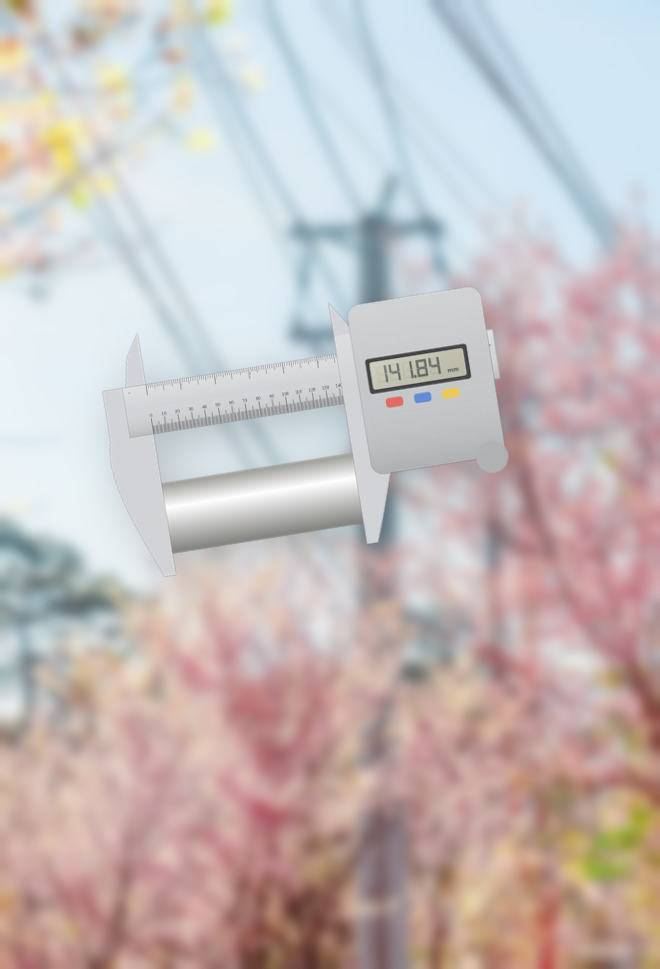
141.84 mm
